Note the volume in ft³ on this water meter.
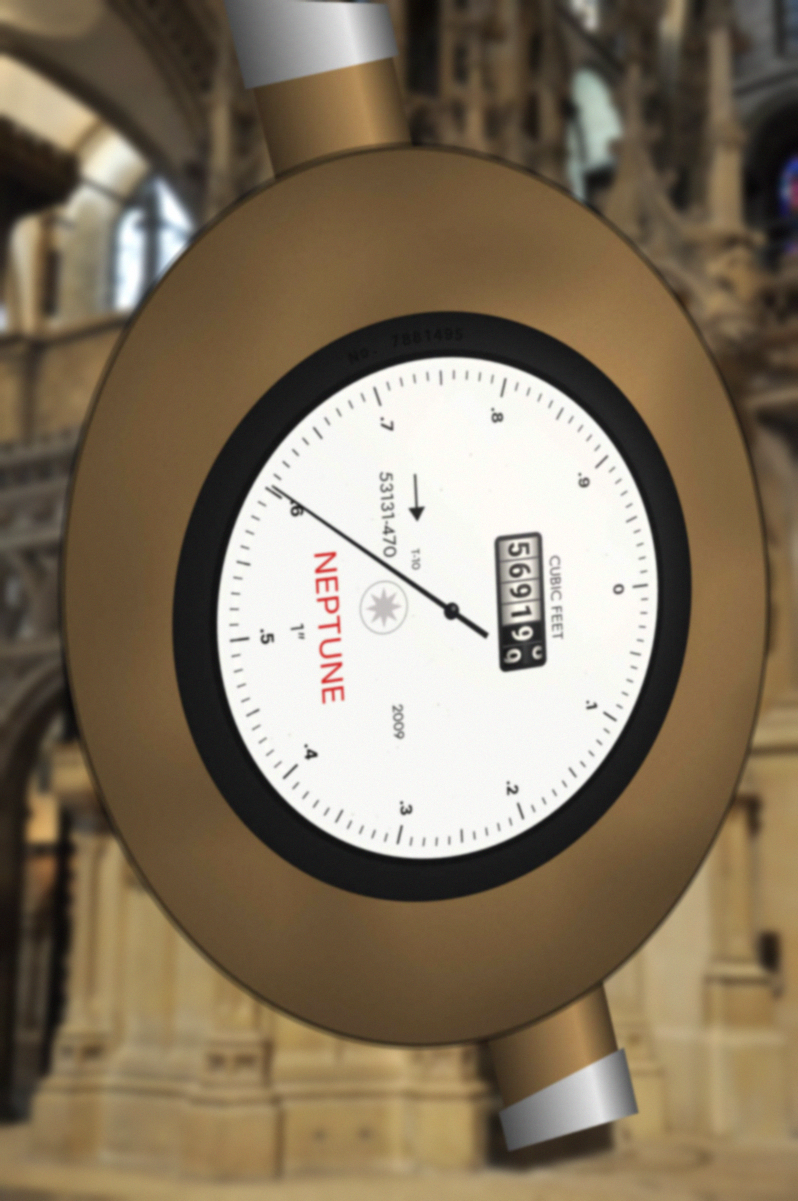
569198.60 ft³
